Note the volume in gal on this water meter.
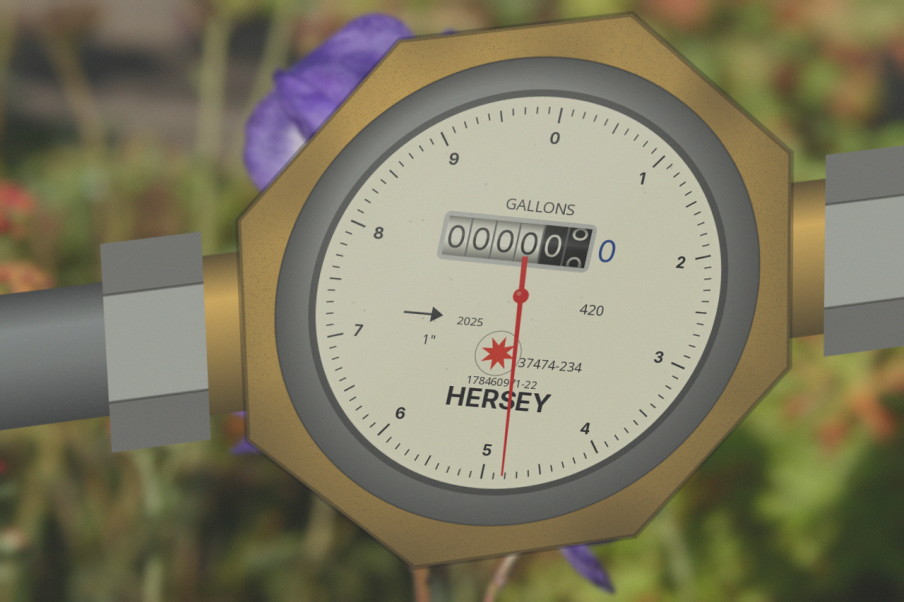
84.8 gal
